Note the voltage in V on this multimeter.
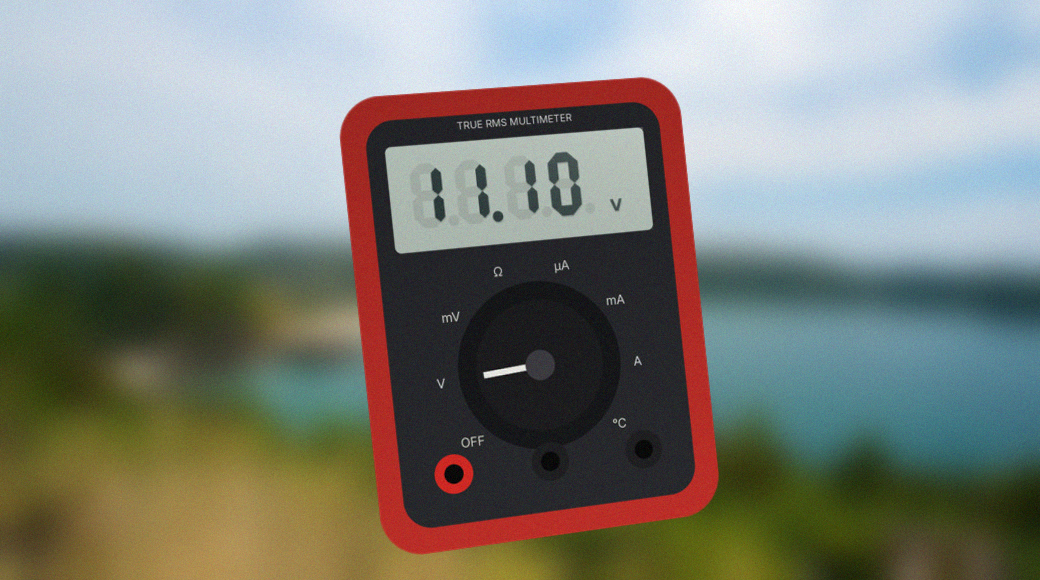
11.10 V
